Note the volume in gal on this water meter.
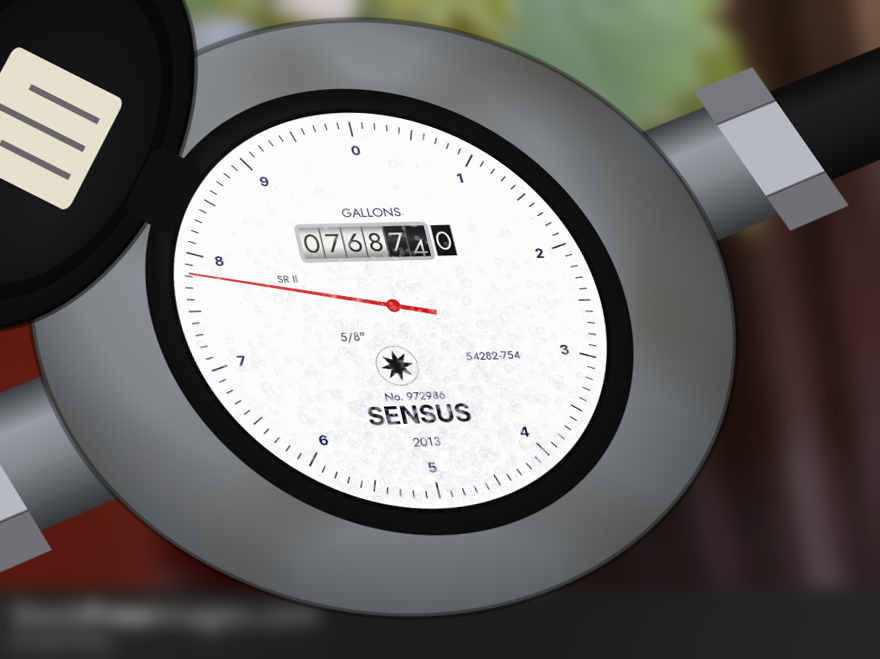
768737.8 gal
